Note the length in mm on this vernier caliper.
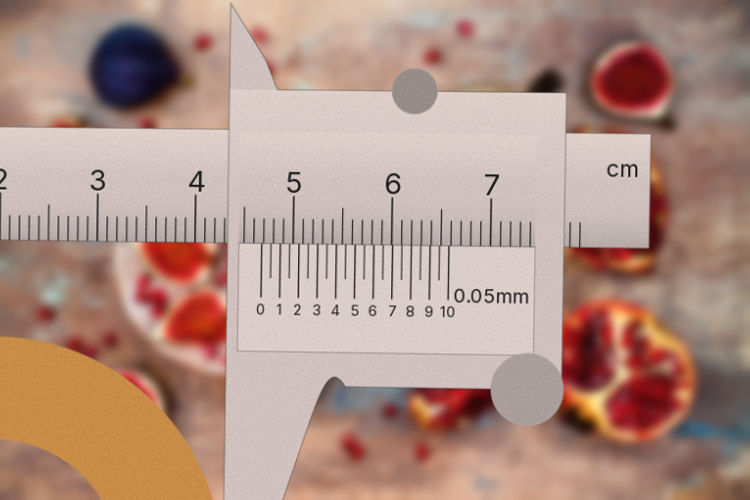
46.8 mm
